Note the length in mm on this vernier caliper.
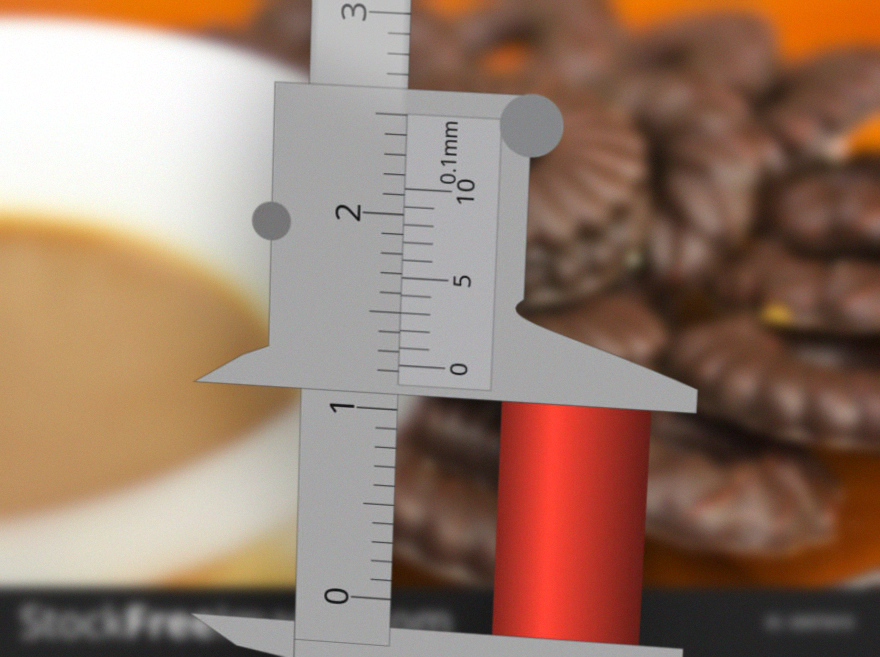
12.3 mm
